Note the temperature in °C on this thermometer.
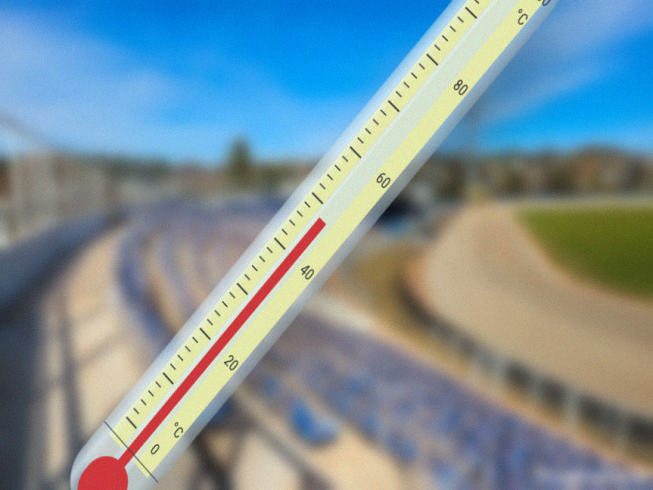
48 °C
